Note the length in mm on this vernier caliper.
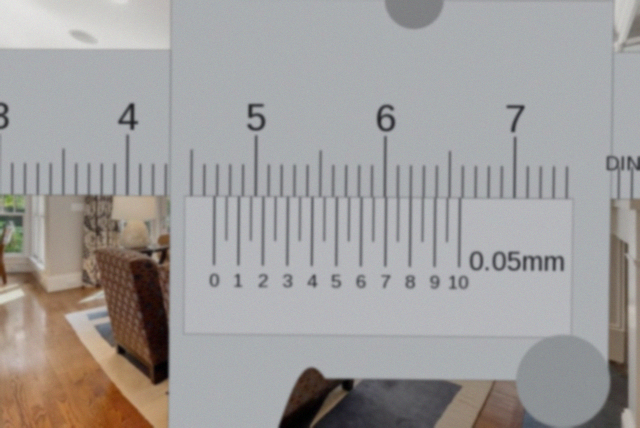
46.8 mm
